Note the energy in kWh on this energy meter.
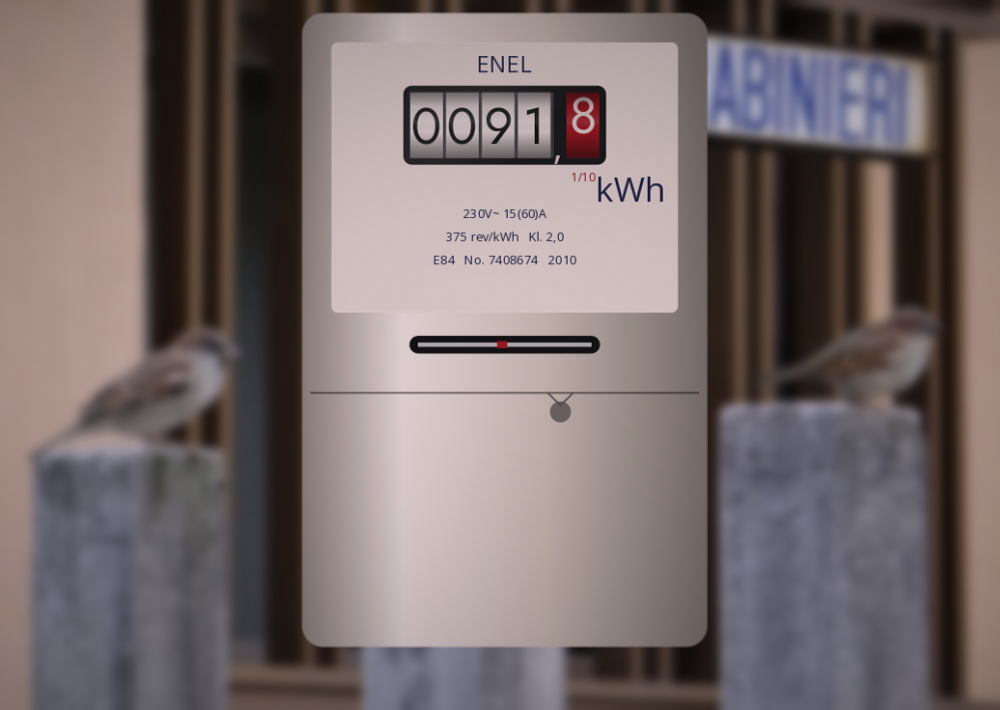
91.8 kWh
